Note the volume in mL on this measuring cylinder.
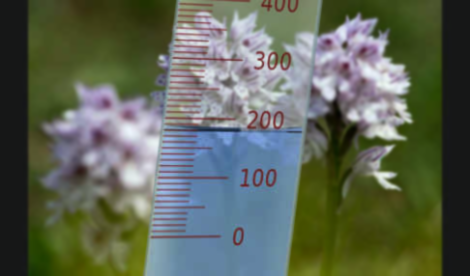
180 mL
